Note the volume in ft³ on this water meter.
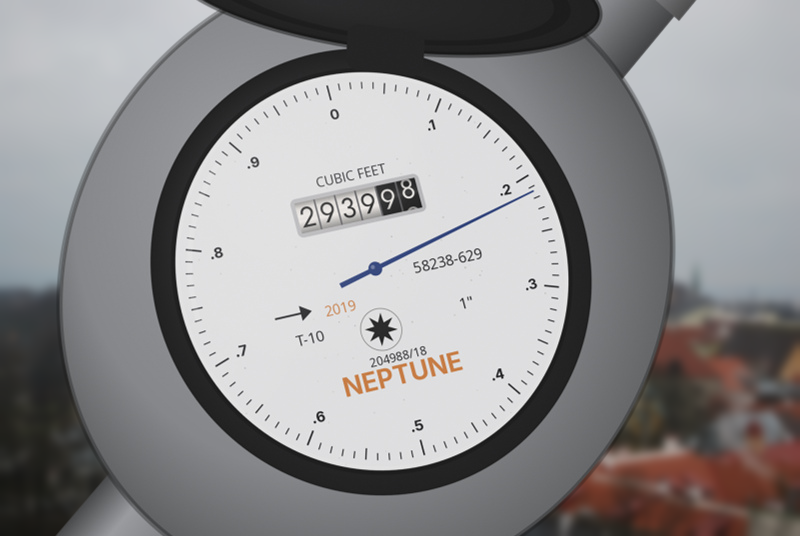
293998.21 ft³
